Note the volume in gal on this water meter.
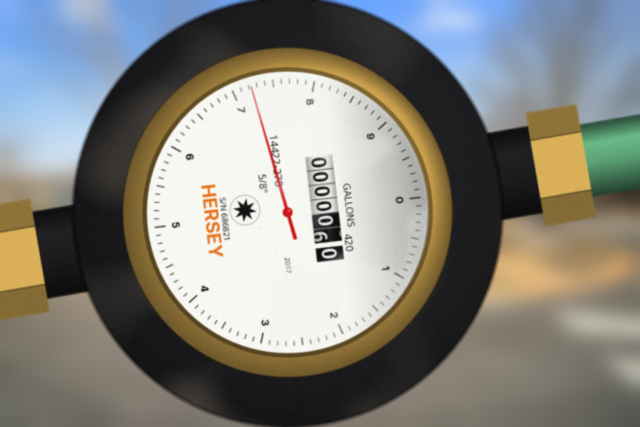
57.2 gal
